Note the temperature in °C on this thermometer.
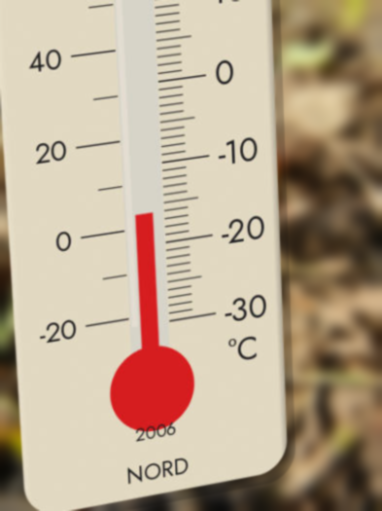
-16 °C
